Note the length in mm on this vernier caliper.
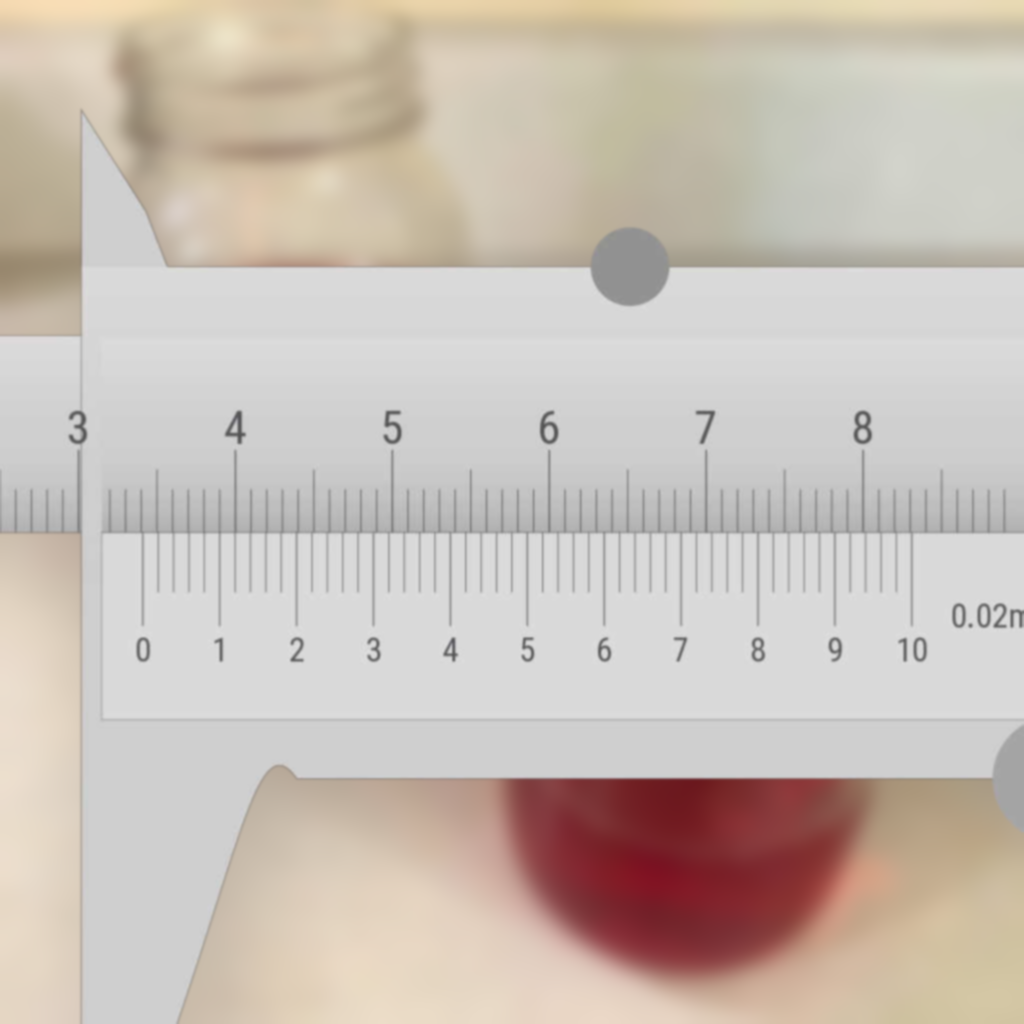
34.1 mm
